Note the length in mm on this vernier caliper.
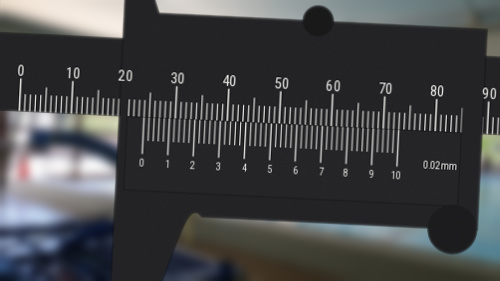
24.0 mm
